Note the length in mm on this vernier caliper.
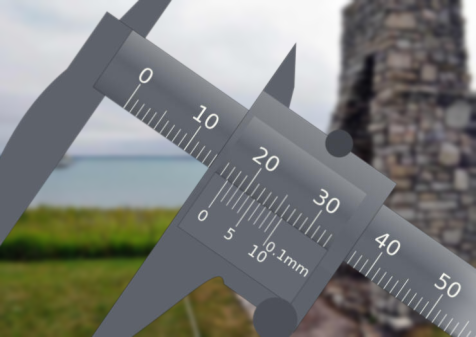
17.2 mm
